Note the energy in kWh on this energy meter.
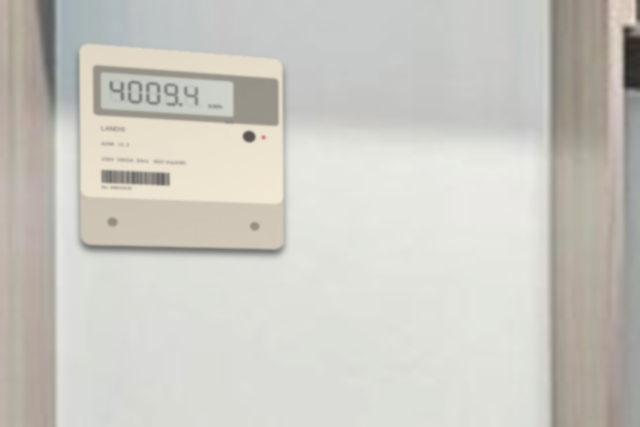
4009.4 kWh
